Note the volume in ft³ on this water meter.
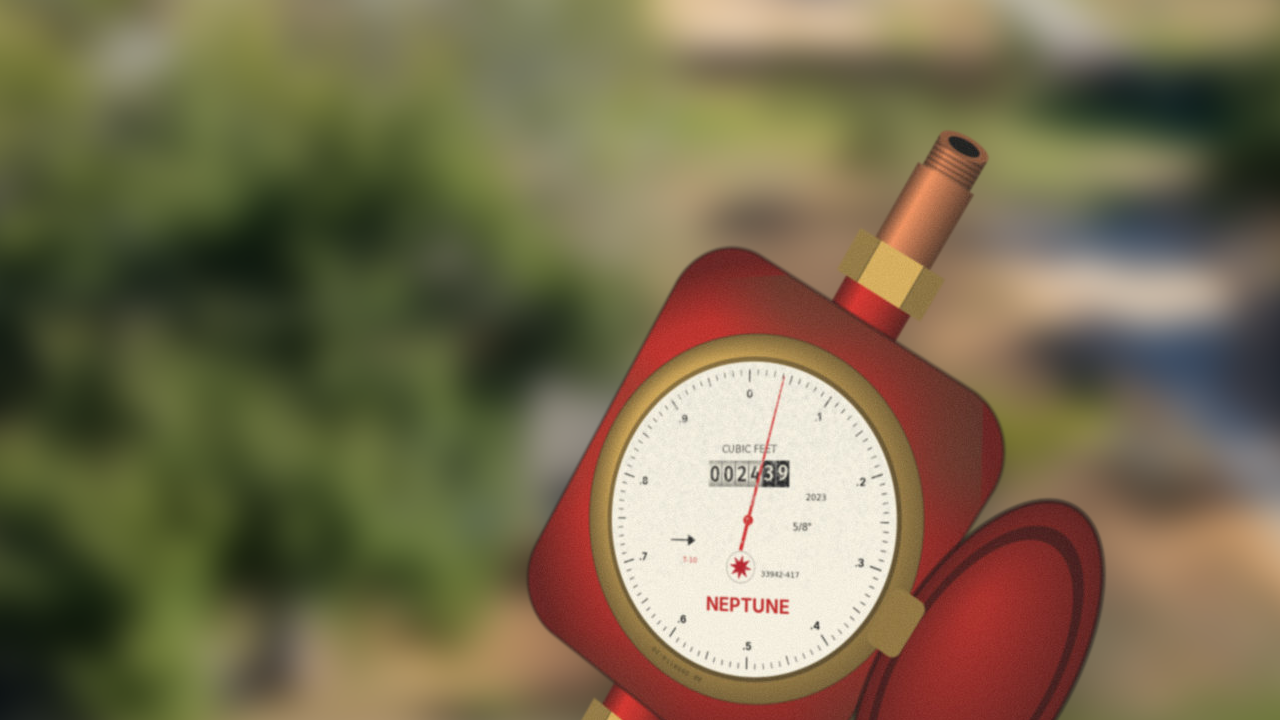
2439.04 ft³
